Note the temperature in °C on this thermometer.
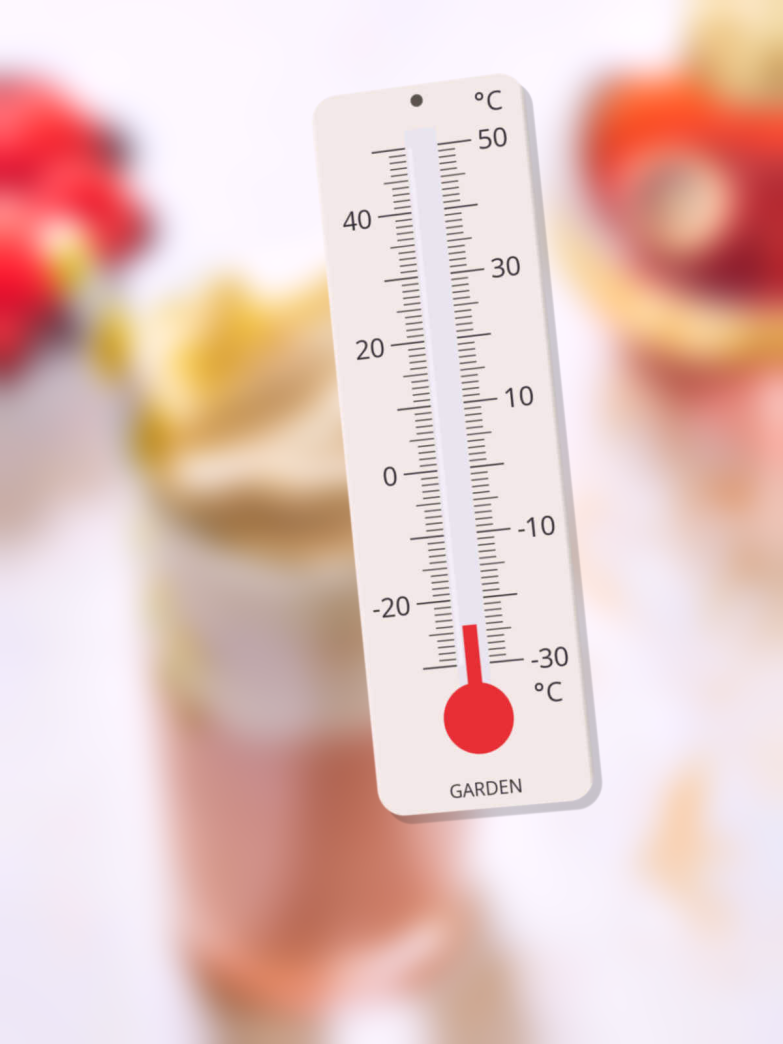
-24 °C
